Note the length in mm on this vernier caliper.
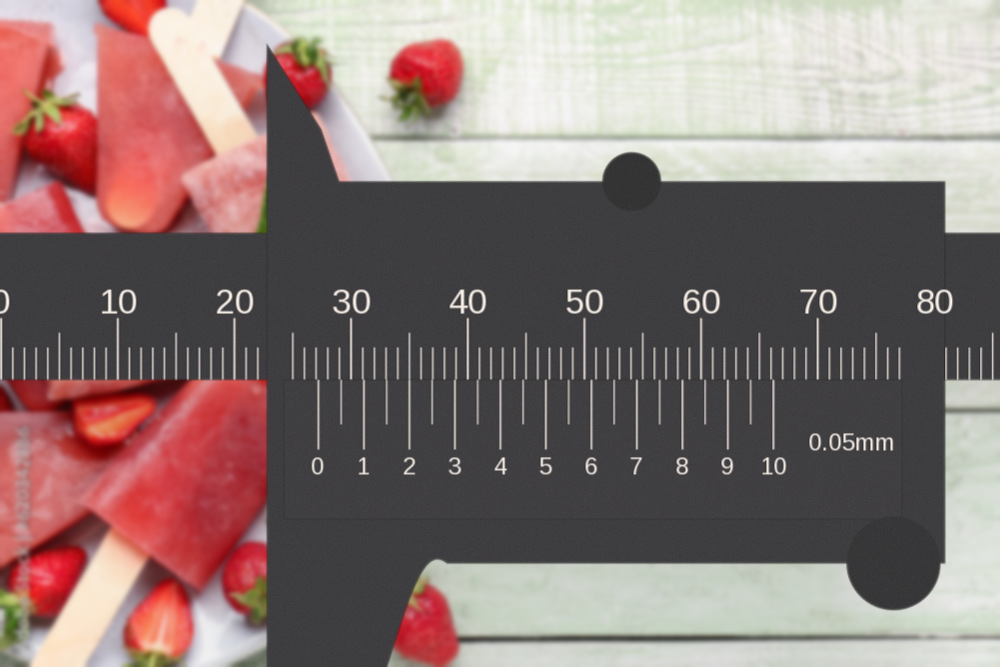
27.2 mm
